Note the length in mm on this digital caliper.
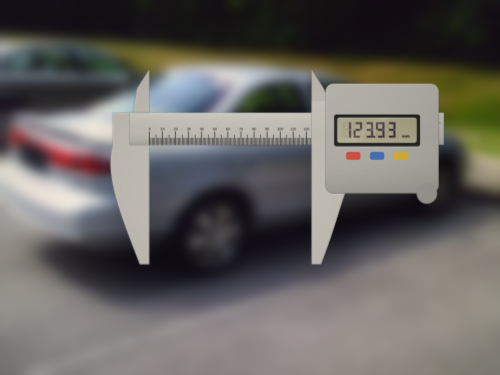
123.93 mm
